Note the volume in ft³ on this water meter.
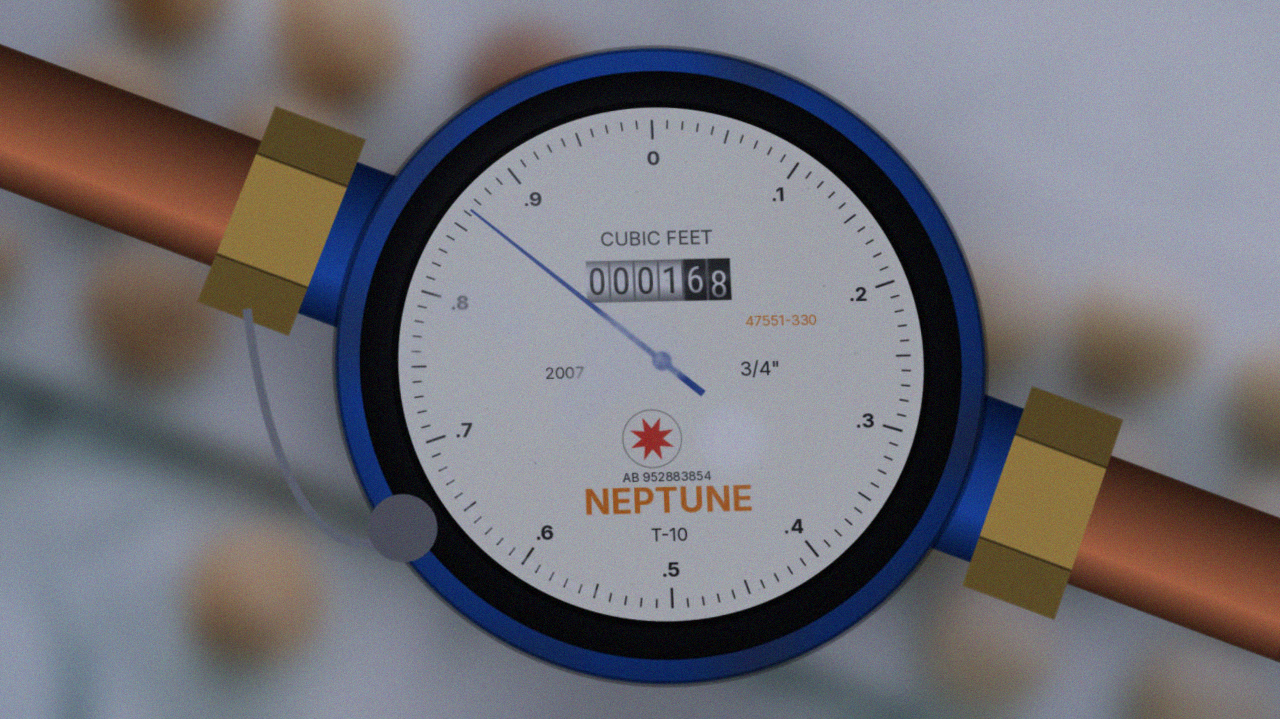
167.86 ft³
